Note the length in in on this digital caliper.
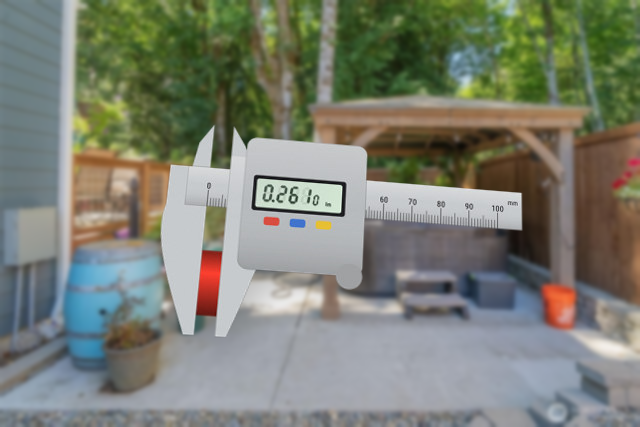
0.2610 in
